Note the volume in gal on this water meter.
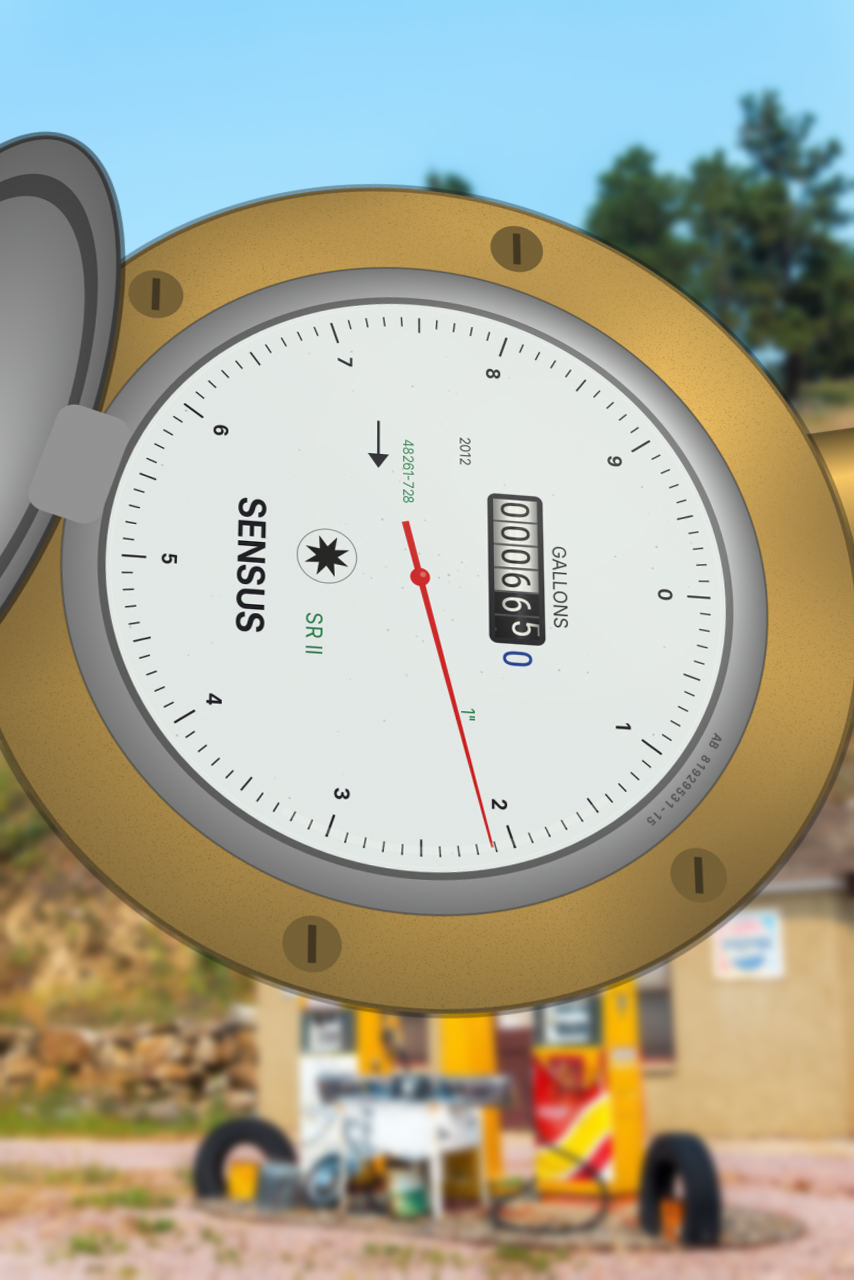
6652.1 gal
